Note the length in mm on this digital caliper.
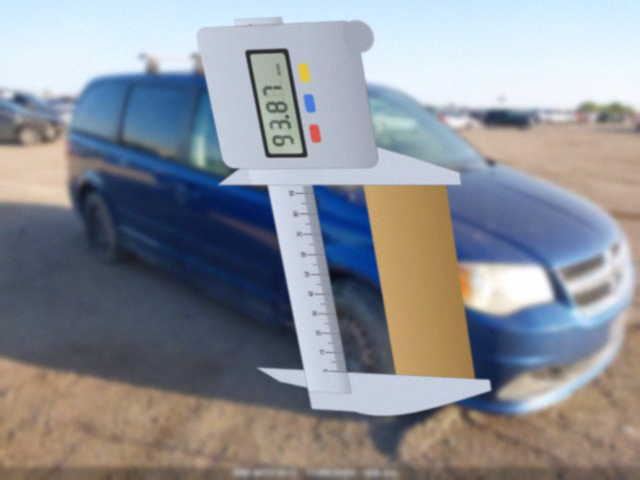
93.87 mm
